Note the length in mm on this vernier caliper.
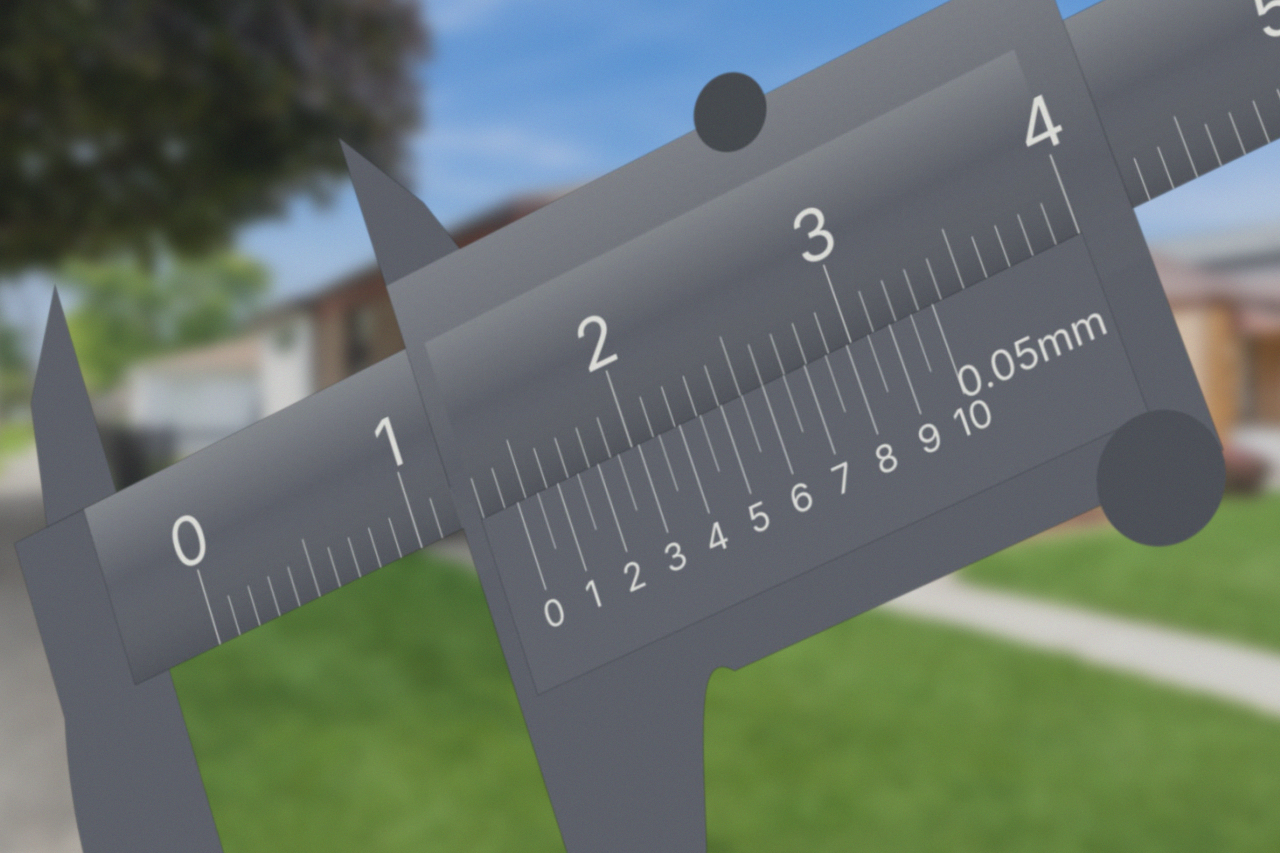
14.6 mm
